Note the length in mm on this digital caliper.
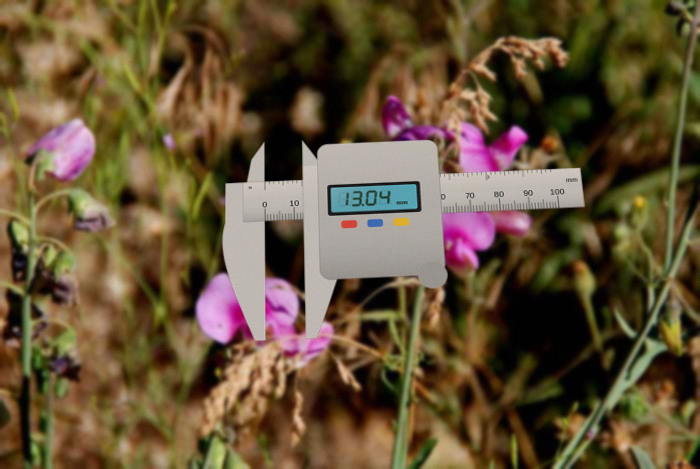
13.04 mm
